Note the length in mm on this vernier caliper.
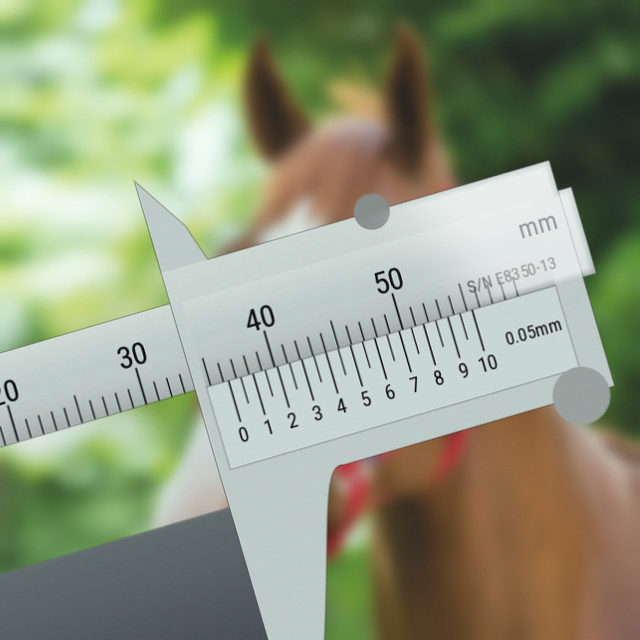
36.4 mm
